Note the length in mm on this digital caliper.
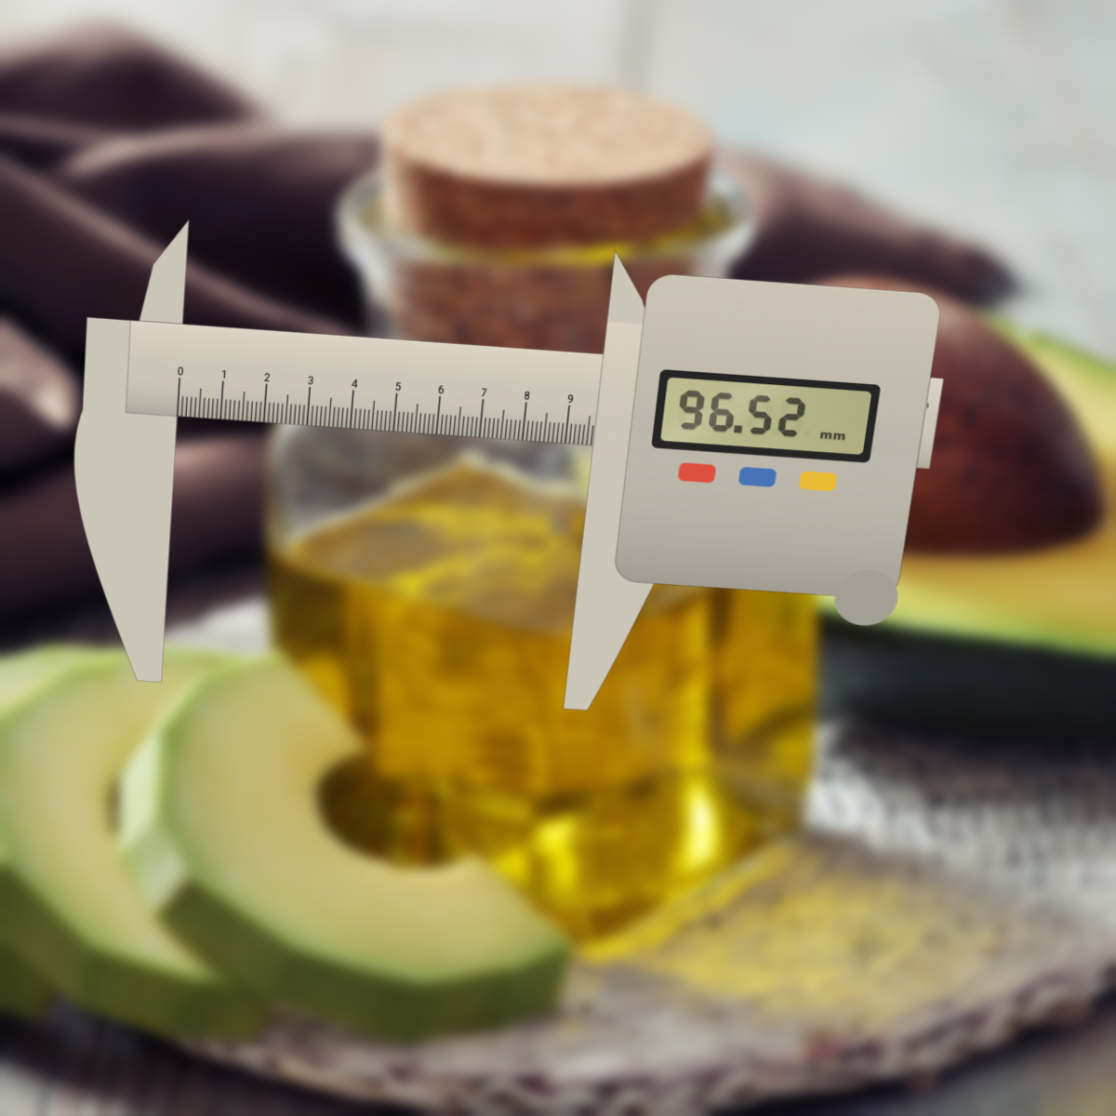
96.52 mm
